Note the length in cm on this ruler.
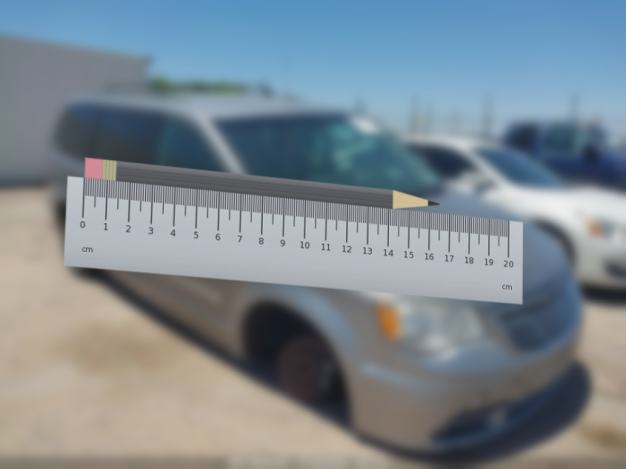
16.5 cm
